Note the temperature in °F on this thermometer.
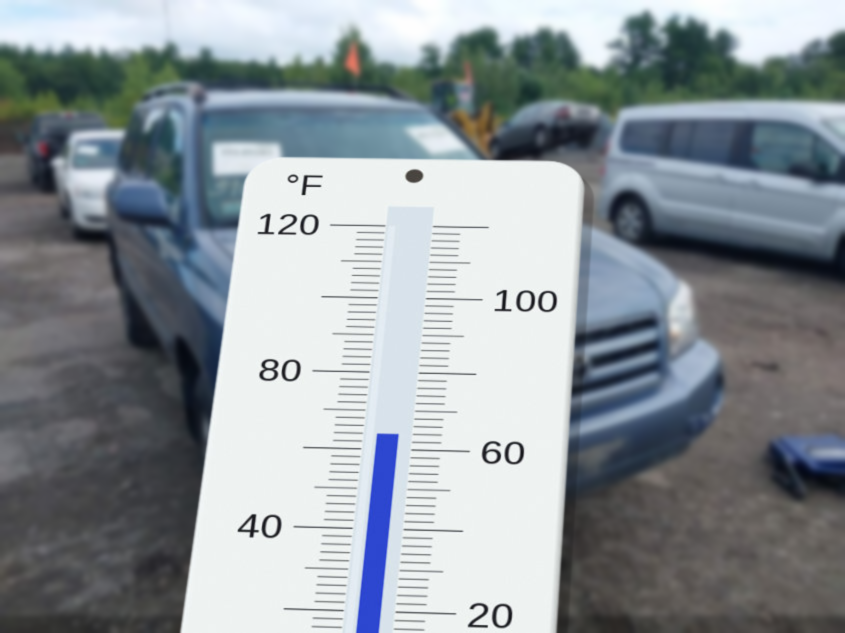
64 °F
